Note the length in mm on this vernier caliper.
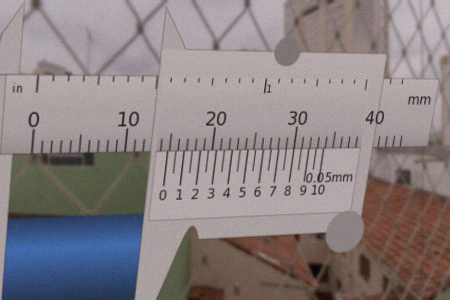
14.8 mm
